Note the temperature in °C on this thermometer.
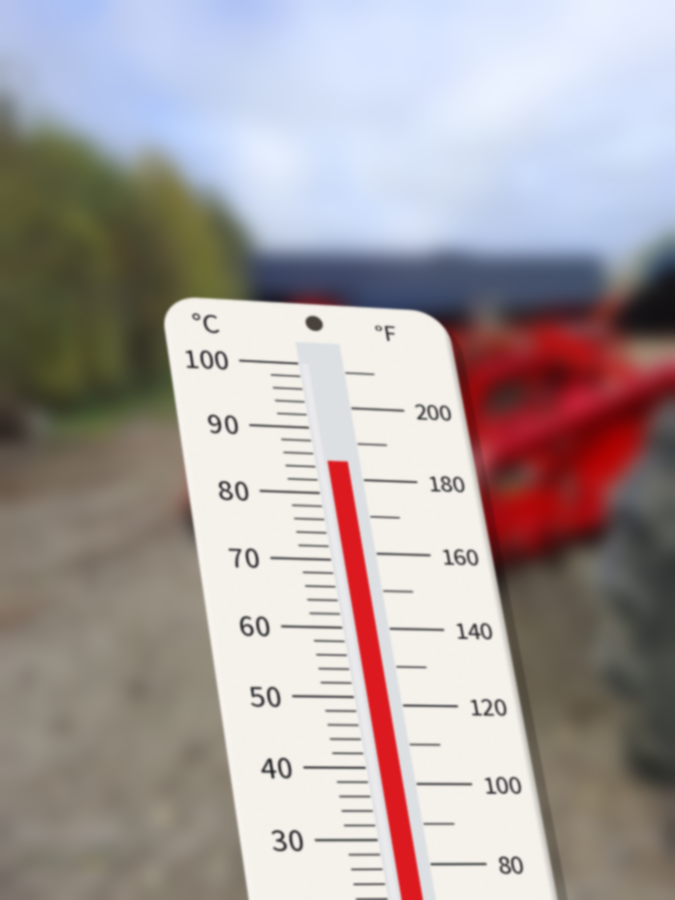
85 °C
